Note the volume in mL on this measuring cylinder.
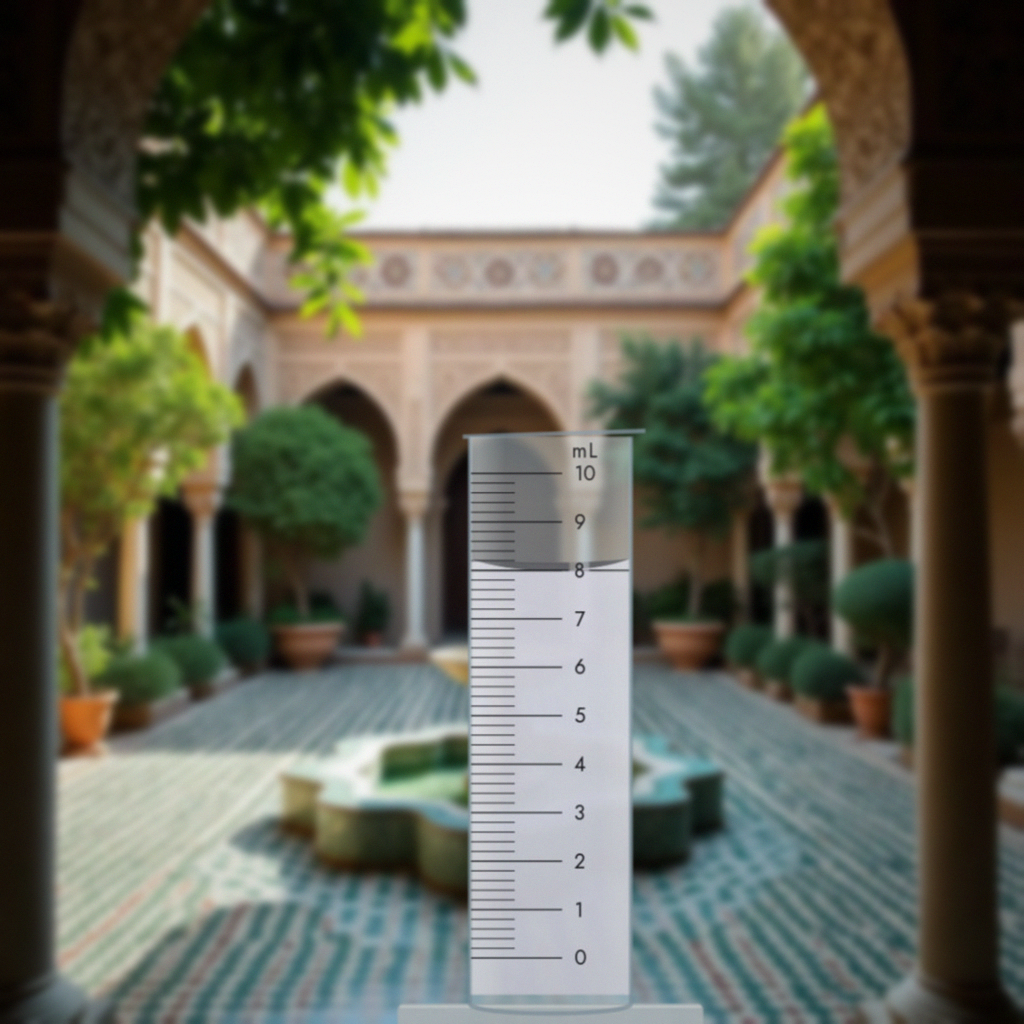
8 mL
